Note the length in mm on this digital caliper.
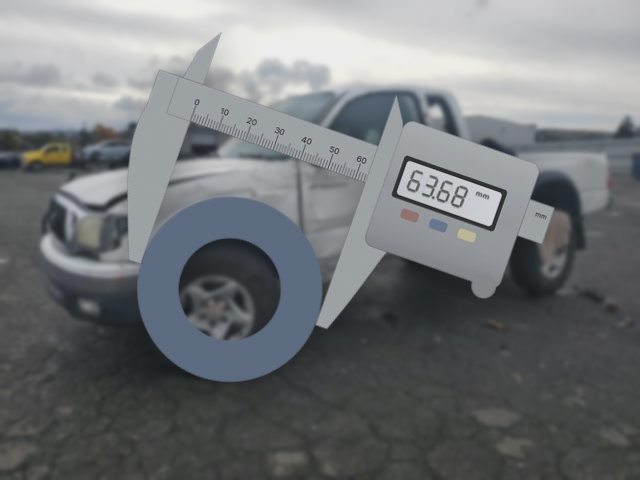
63.68 mm
